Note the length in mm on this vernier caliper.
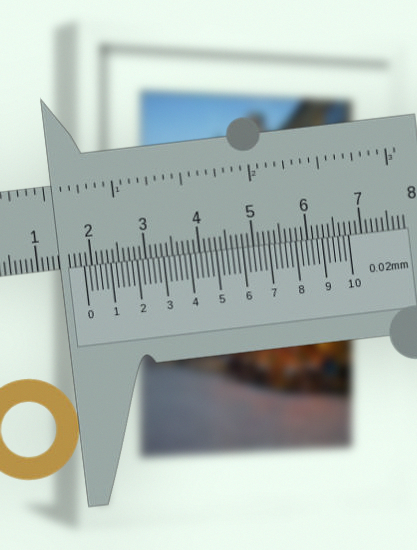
18.6 mm
